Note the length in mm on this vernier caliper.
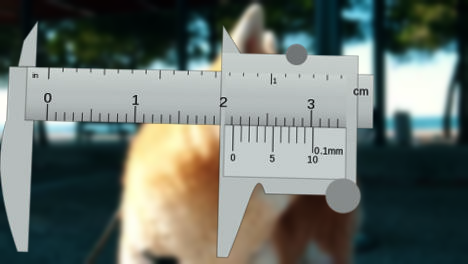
21.2 mm
